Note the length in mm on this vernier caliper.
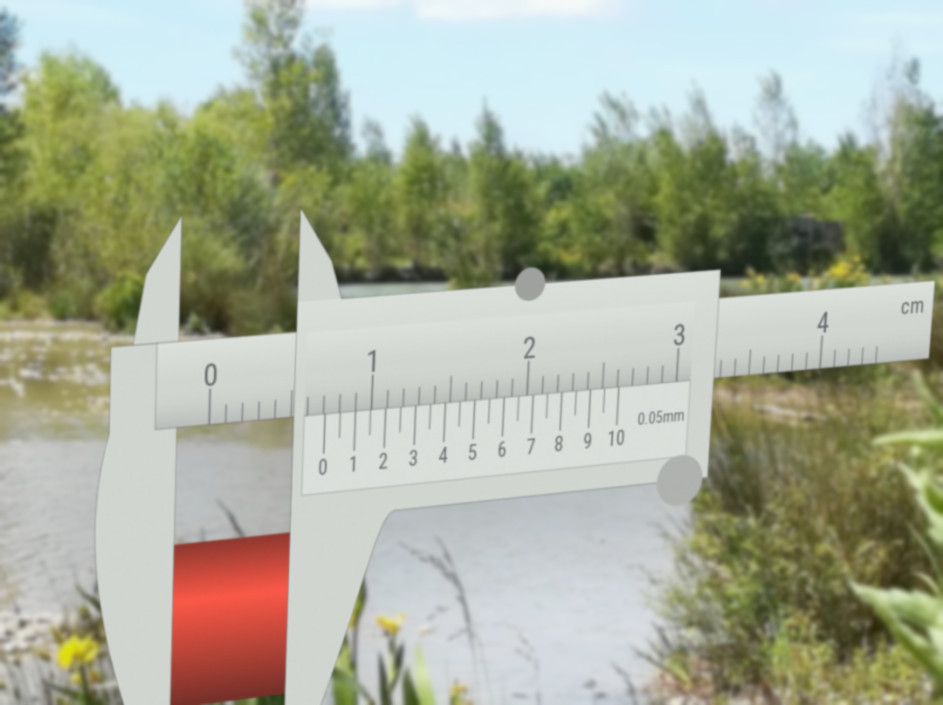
7.1 mm
